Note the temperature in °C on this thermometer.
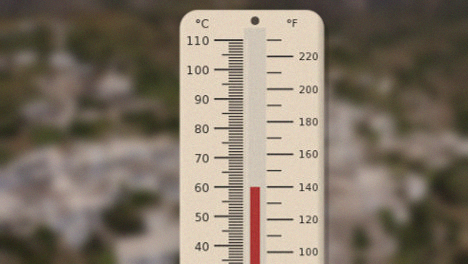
60 °C
